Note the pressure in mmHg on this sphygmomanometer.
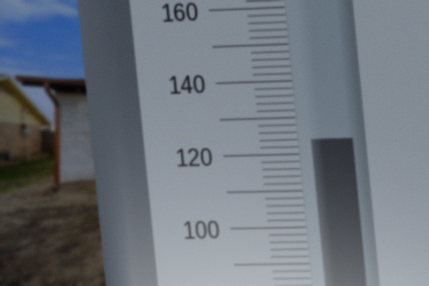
124 mmHg
